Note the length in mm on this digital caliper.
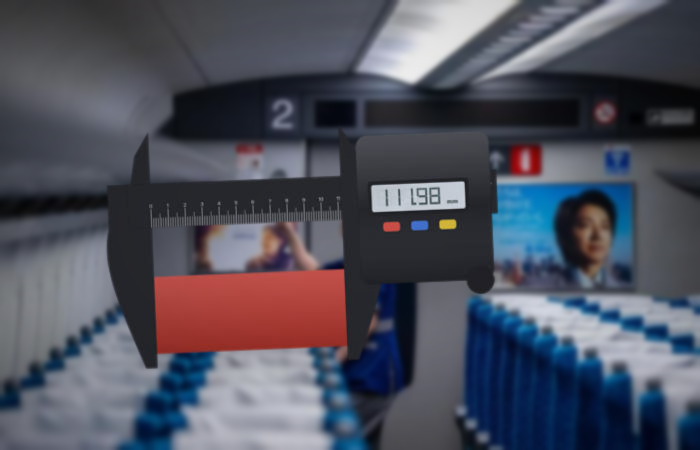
111.98 mm
